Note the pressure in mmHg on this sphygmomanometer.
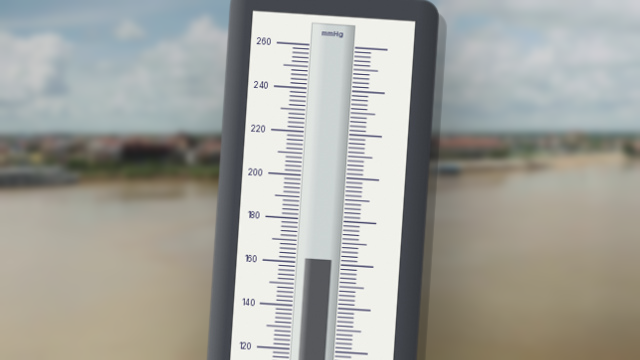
162 mmHg
